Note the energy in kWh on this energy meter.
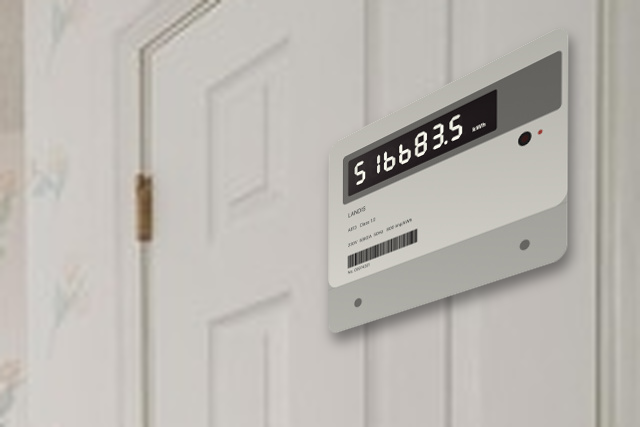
516683.5 kWh
